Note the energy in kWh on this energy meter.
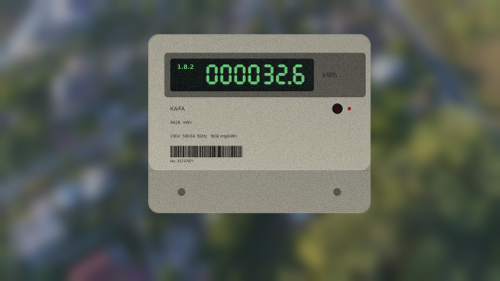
32.6 kWh
